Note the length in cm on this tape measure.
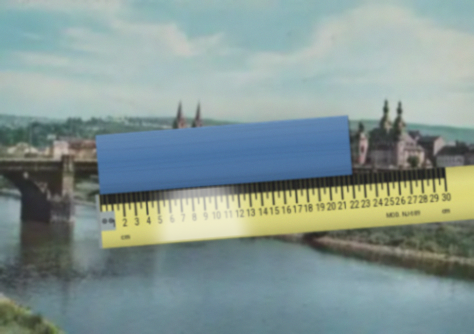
22 cm
